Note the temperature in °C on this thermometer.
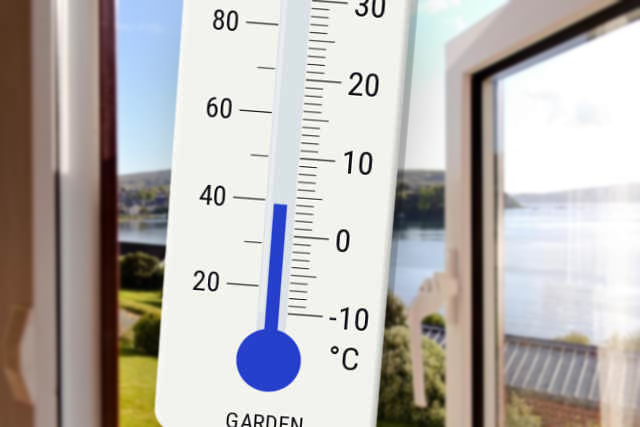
4 °C
